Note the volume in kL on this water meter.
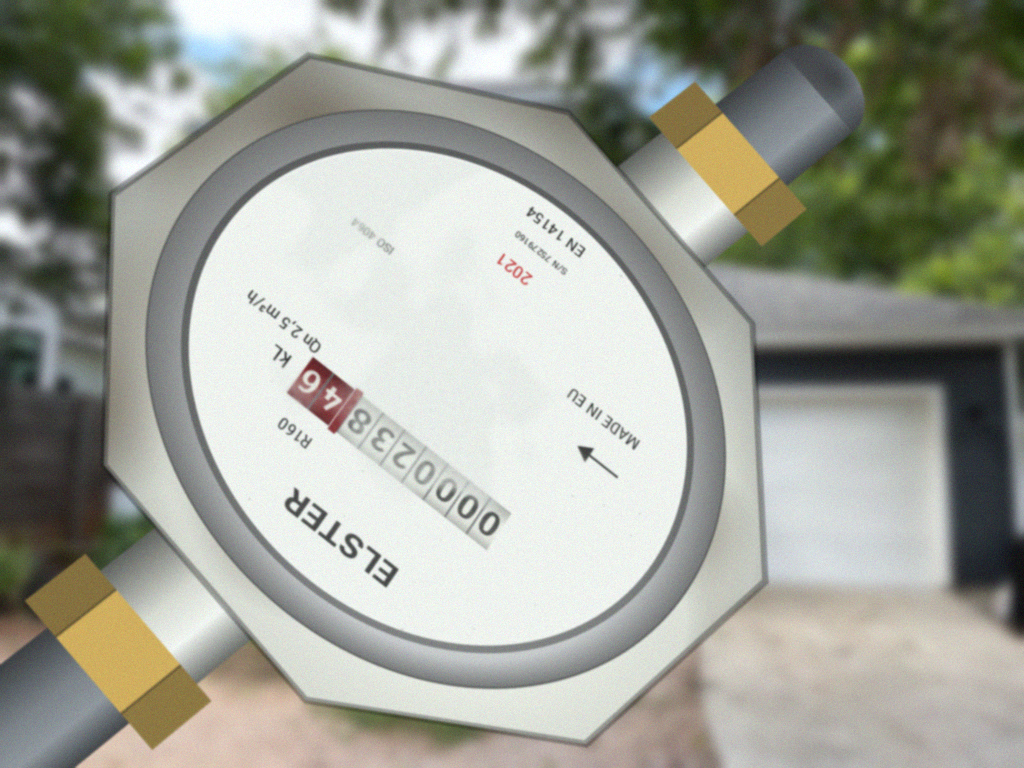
238.46 kL
